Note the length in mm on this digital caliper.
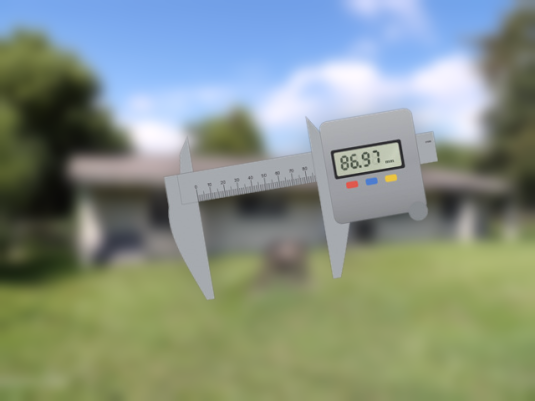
86.97 mm
